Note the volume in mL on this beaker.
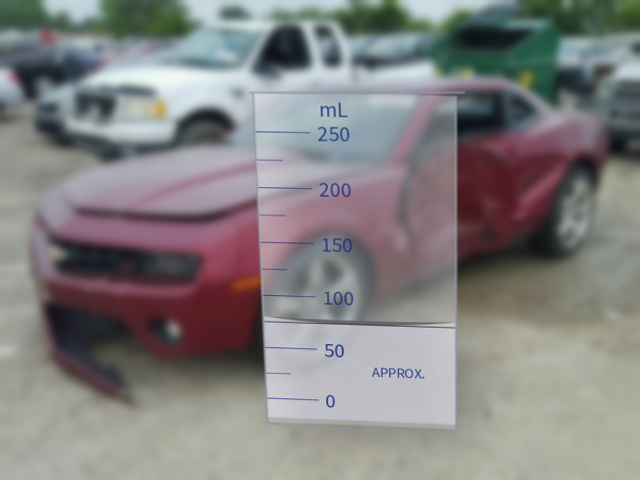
75 mL
